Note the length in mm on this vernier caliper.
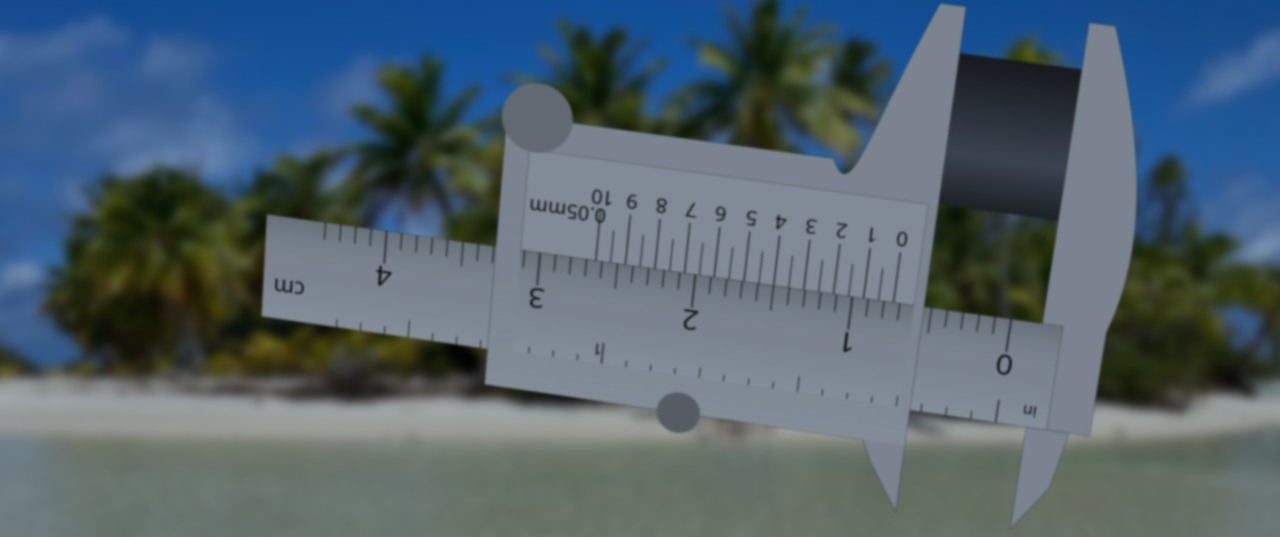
7.4 mm
